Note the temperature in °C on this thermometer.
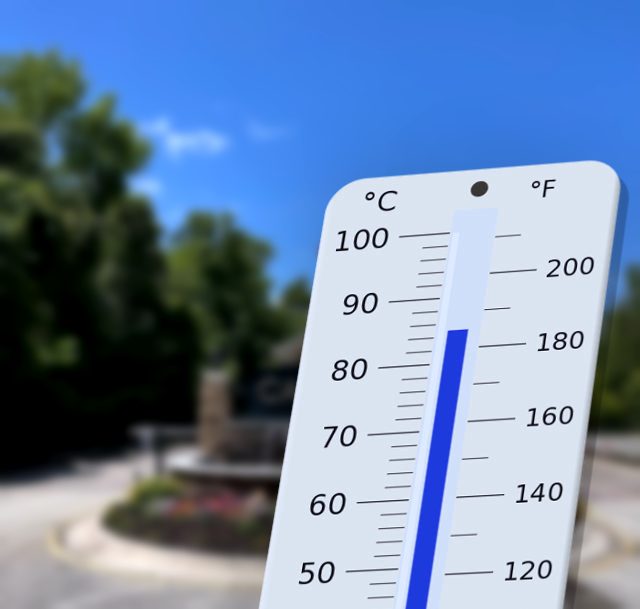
85 °C
